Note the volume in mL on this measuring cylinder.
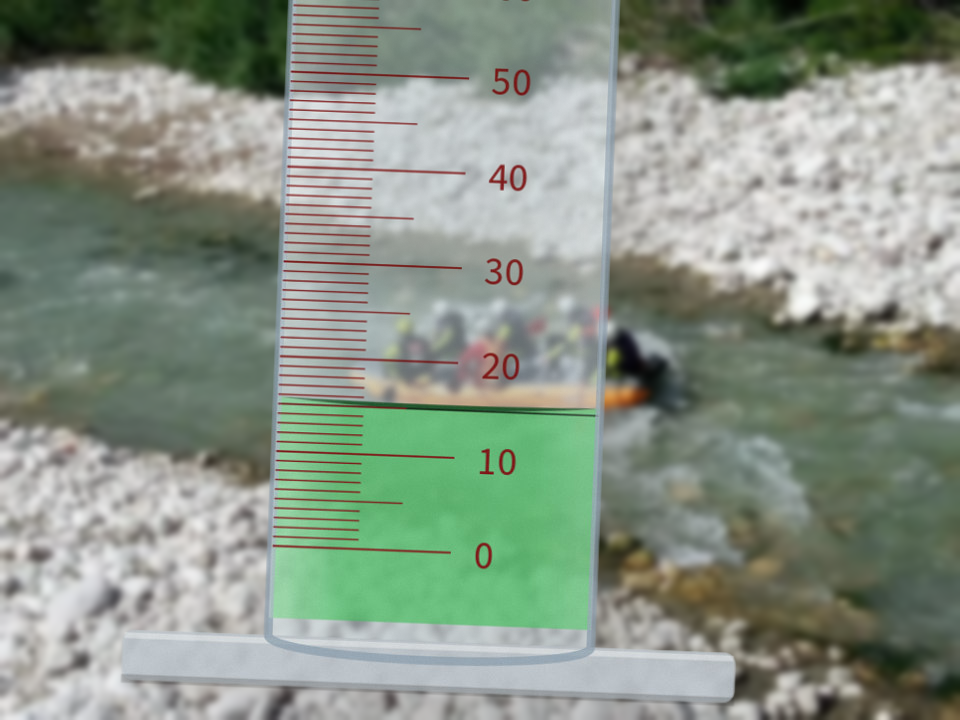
15 mL
